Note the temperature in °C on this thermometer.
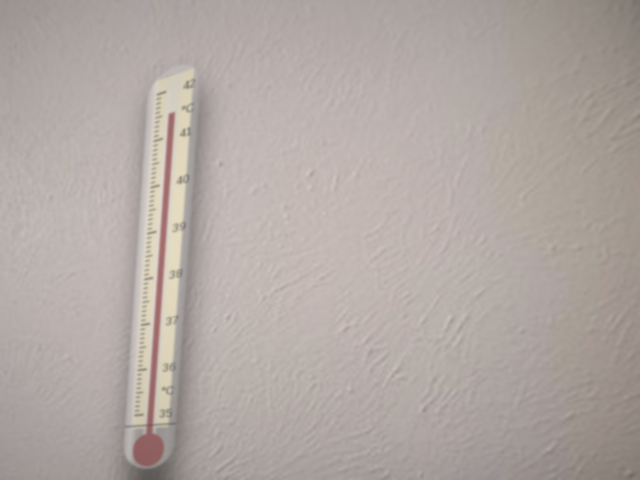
41.5 °C
